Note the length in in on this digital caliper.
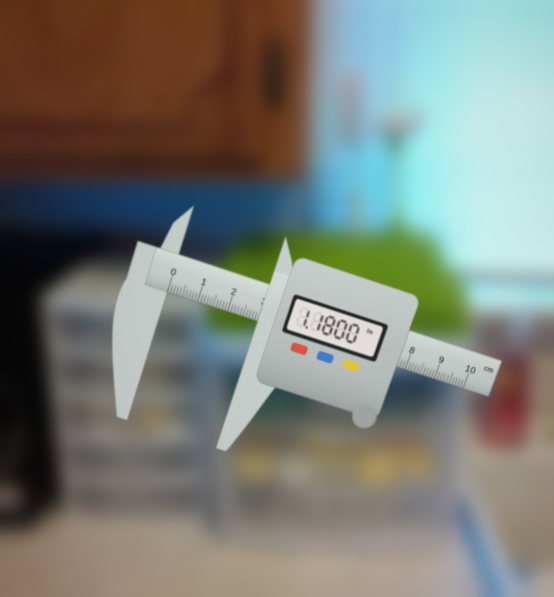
1.1800 in
